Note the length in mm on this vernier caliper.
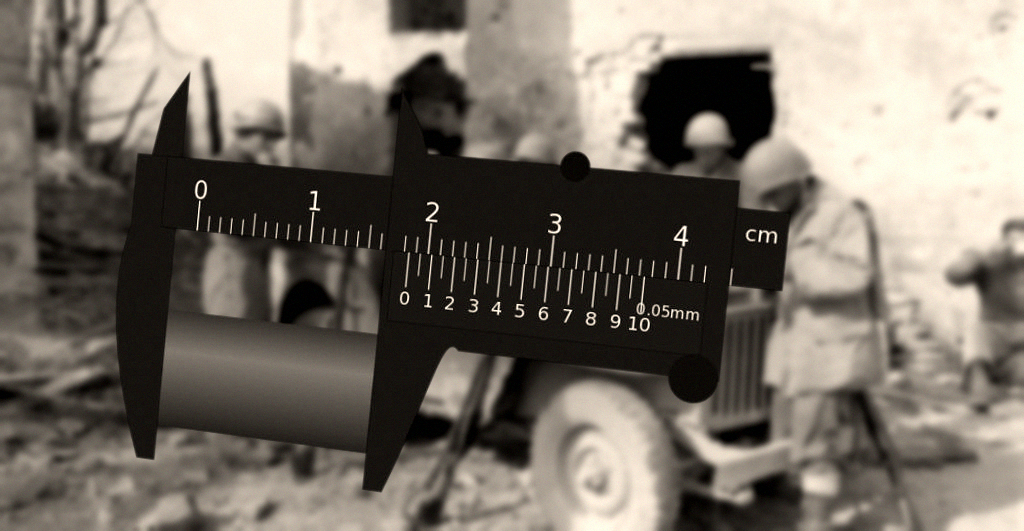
18.4 mm
